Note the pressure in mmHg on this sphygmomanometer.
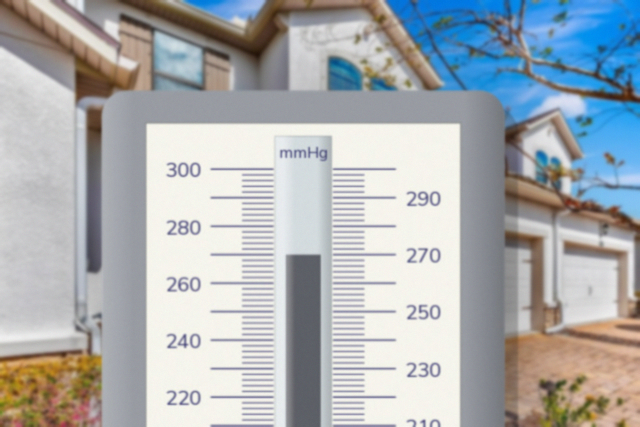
270 mmHg
